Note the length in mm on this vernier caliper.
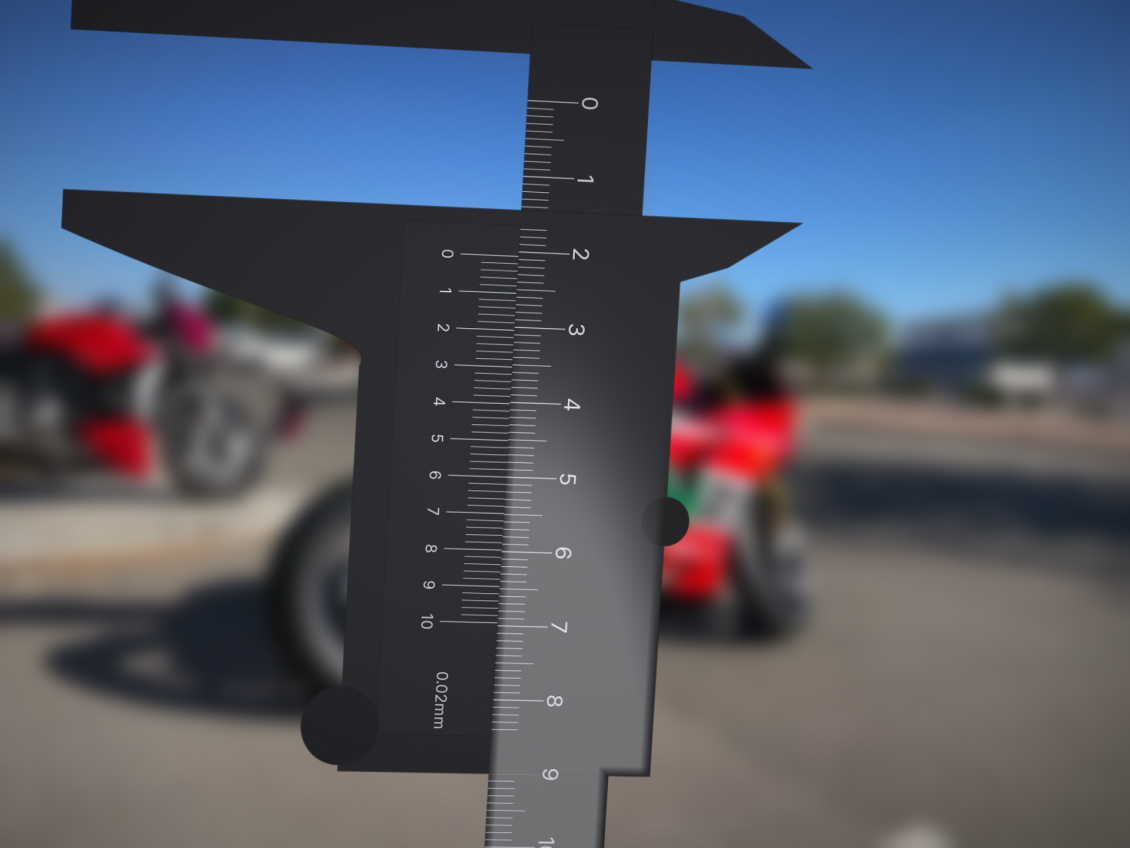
20.6 mm
